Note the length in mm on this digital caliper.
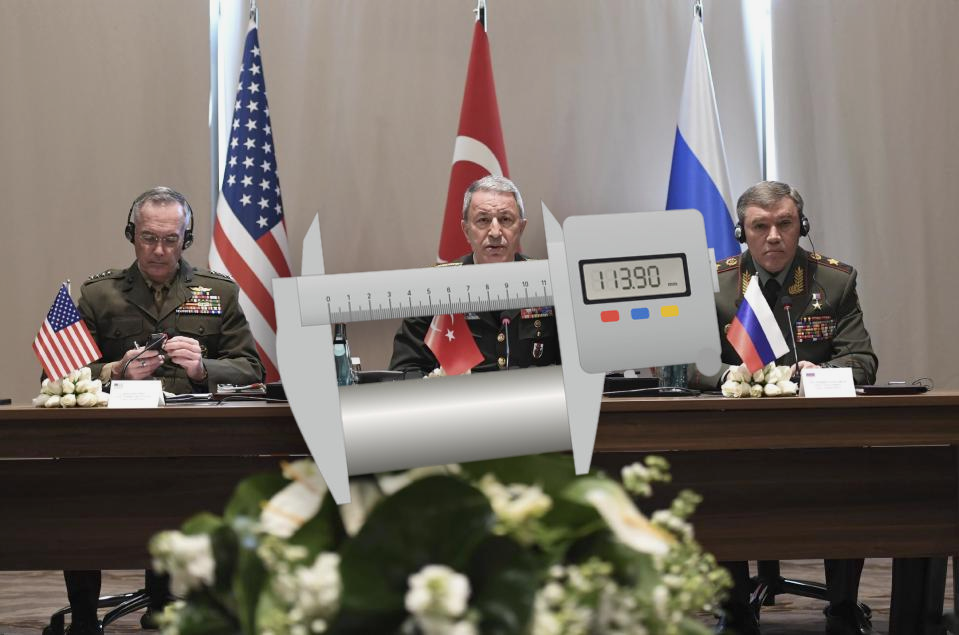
113.90 mm
